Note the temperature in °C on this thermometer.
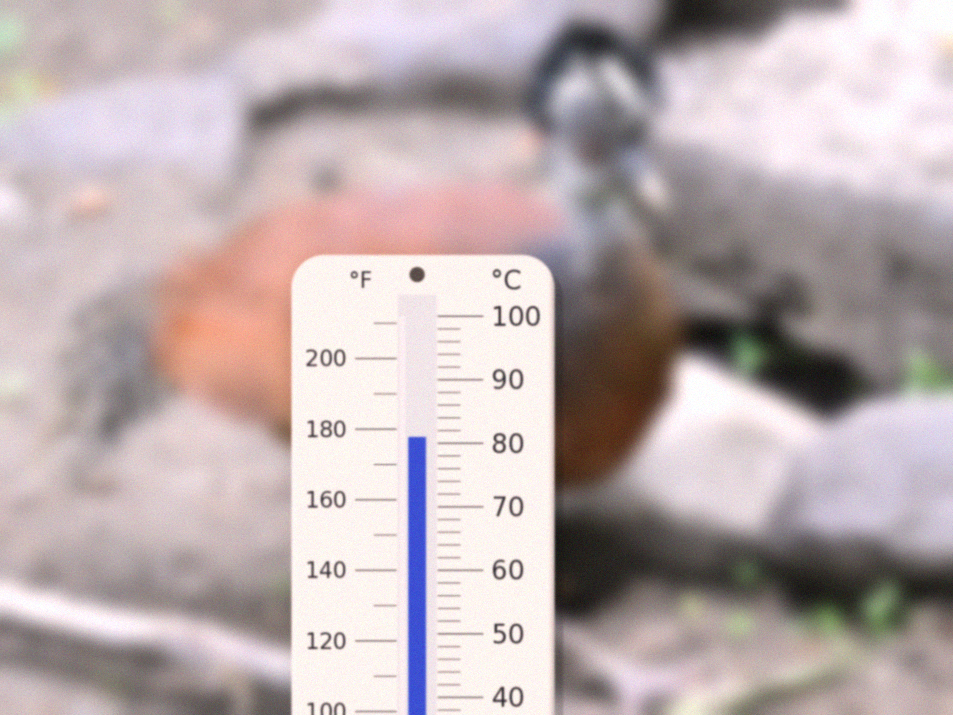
81 °C
